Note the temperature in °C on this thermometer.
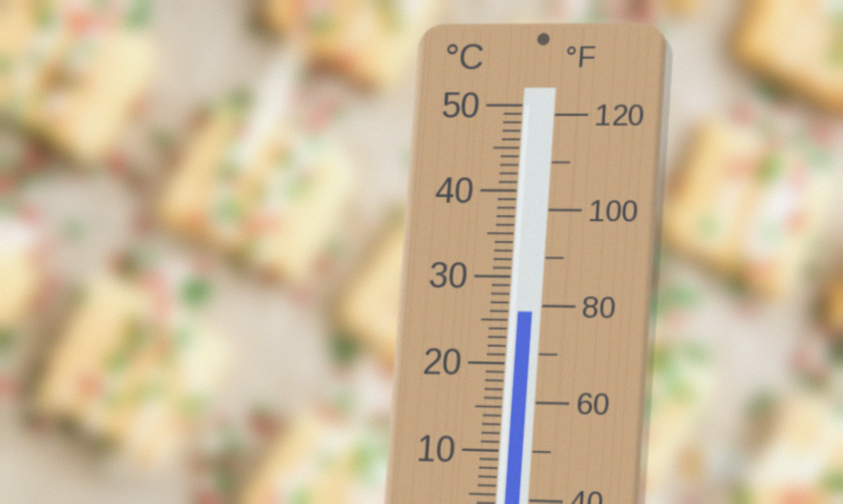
26 °C
